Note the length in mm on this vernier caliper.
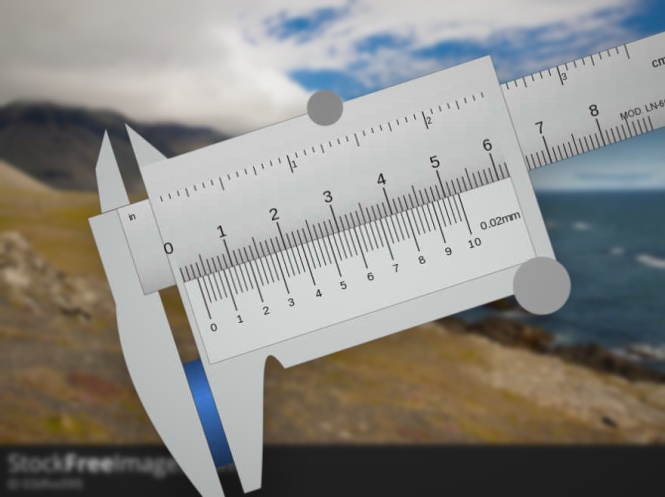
3.4 mm
